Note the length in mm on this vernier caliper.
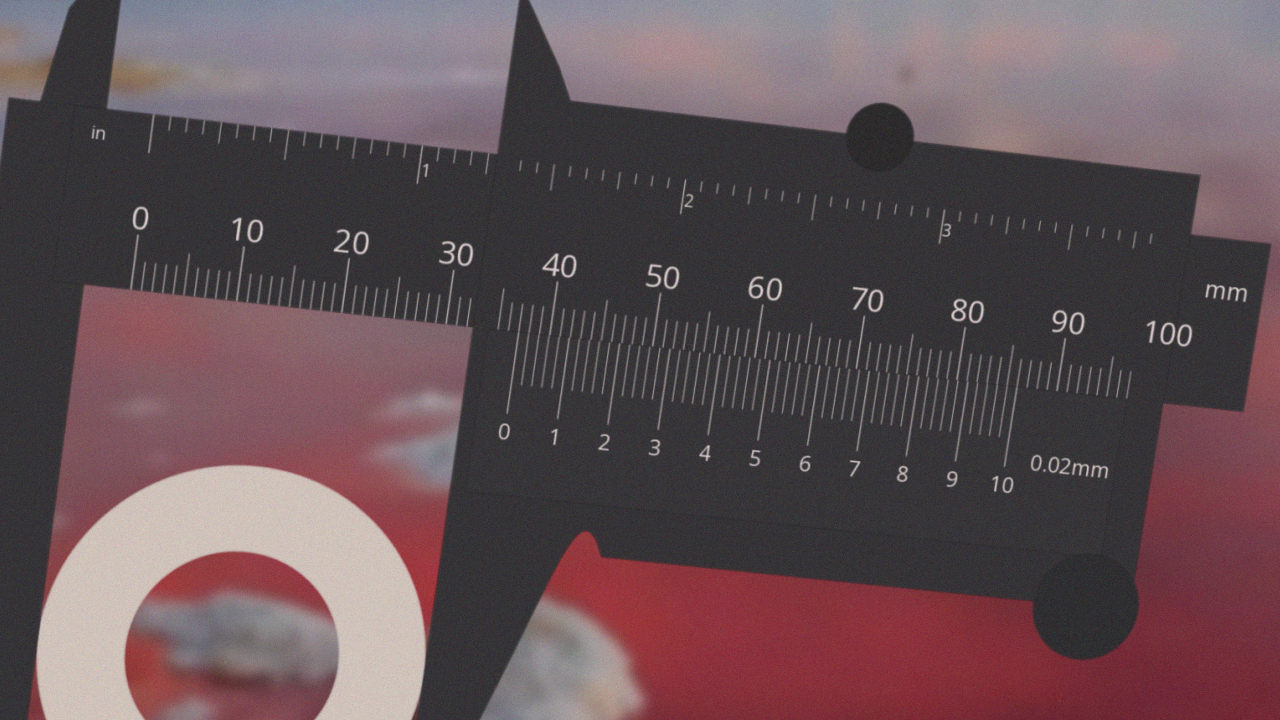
37.0 mm
